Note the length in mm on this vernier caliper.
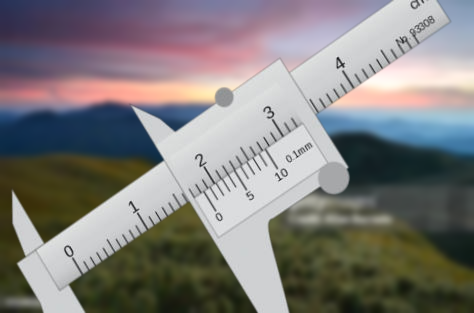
18.4 mm
